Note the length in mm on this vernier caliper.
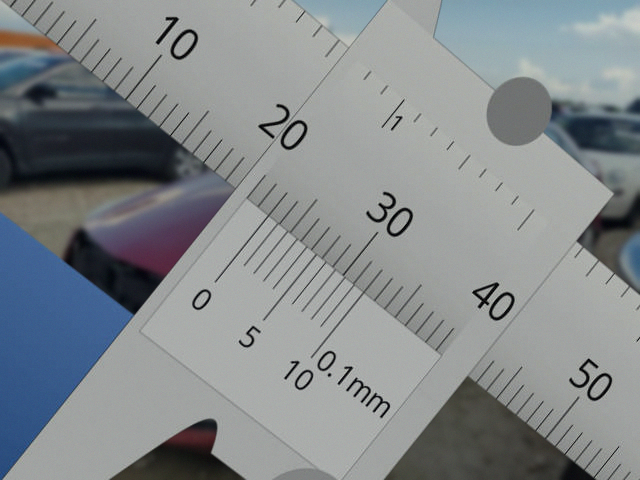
23.0 mm
